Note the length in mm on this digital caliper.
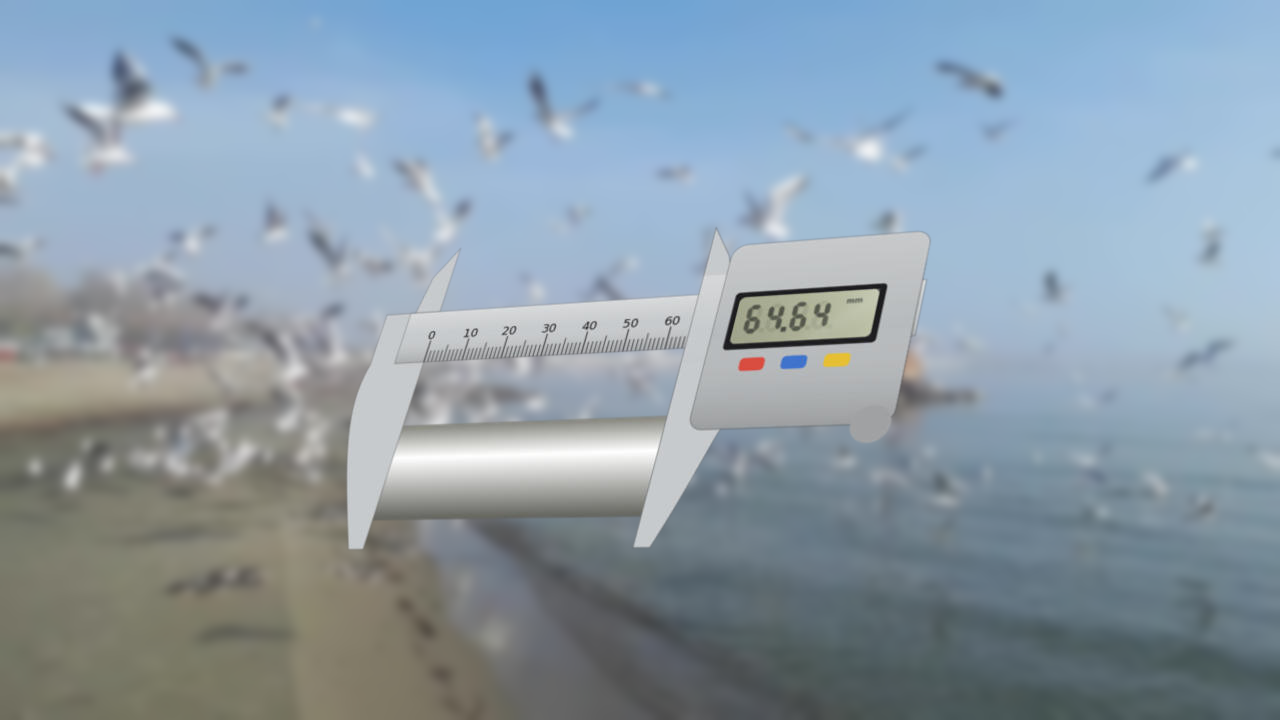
64.64 mm
